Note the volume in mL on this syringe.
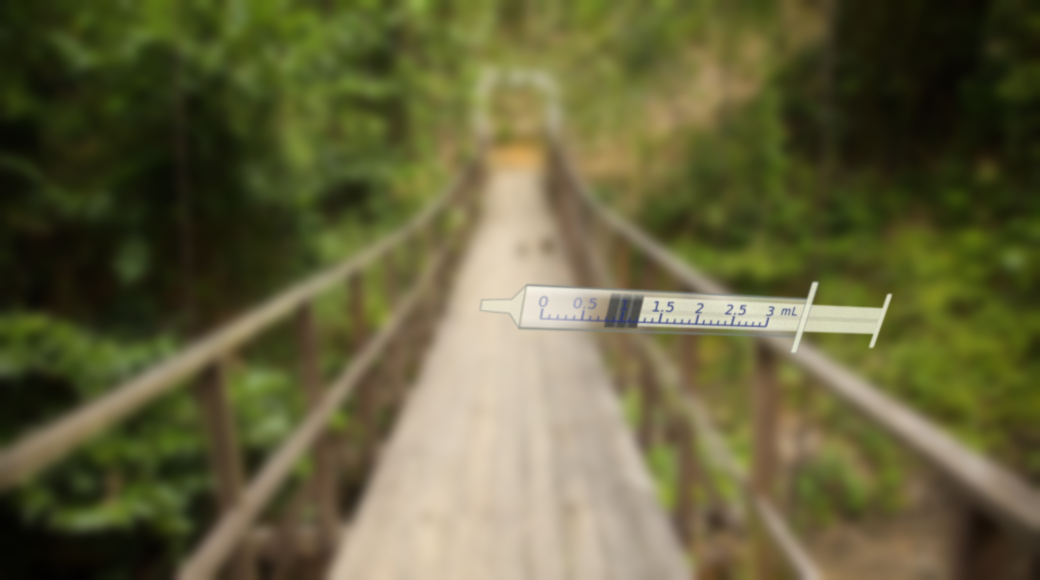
0.8 mL
